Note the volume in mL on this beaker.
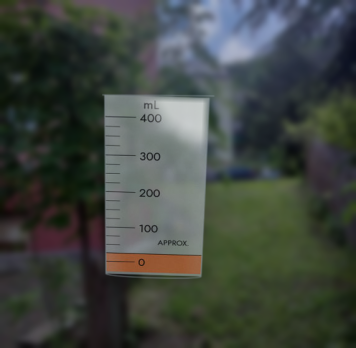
25 mL
